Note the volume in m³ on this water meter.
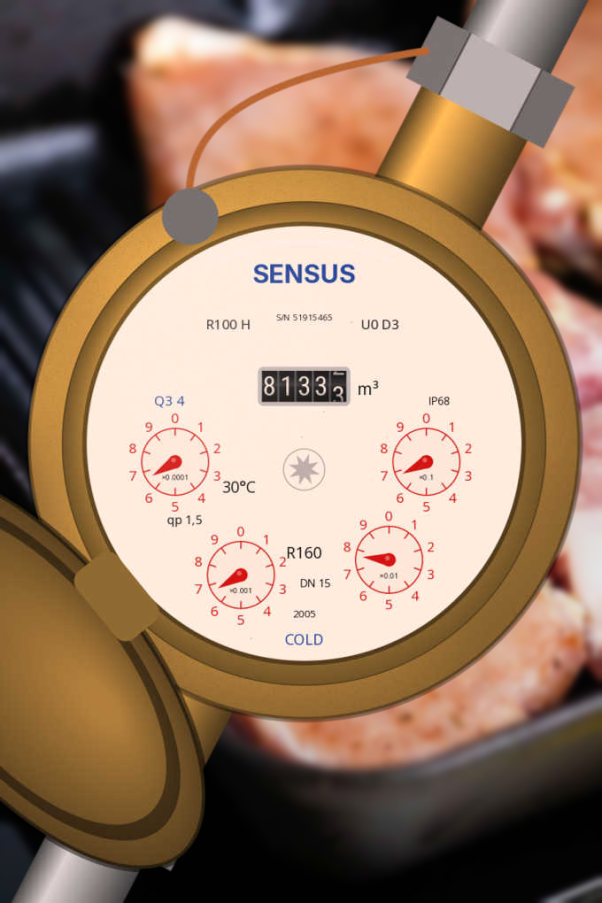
81332.6766 m³
